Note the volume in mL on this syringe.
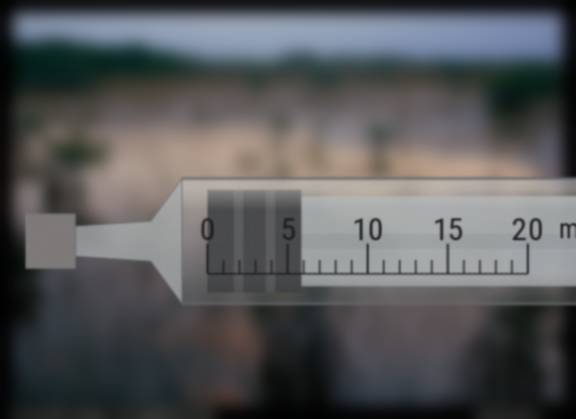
0 mL
